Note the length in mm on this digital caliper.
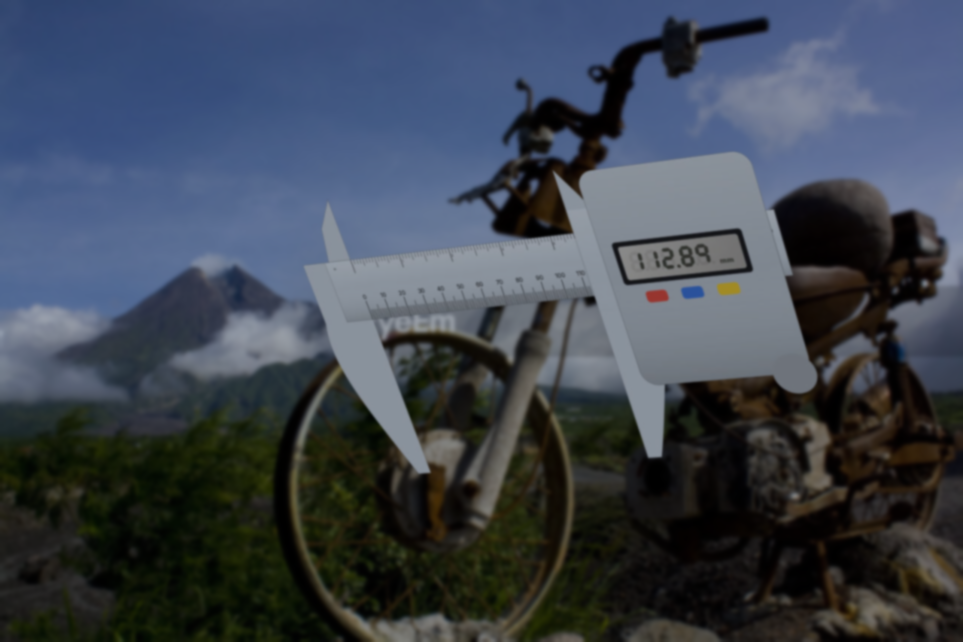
112.89 mm
